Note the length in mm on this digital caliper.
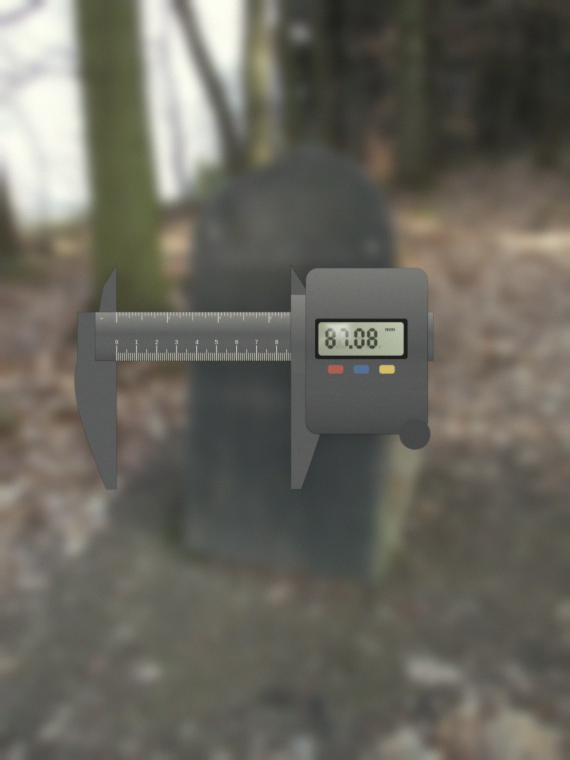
87.08 mm
